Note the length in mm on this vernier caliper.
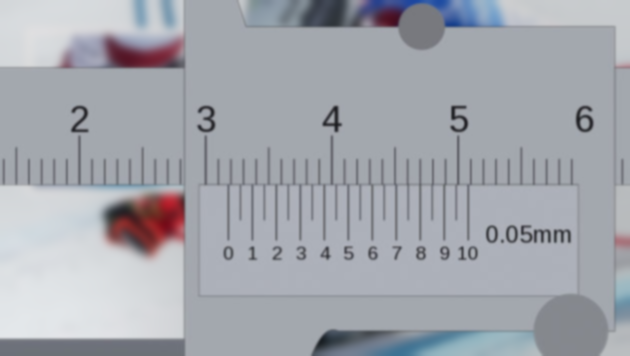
31.8 mm
